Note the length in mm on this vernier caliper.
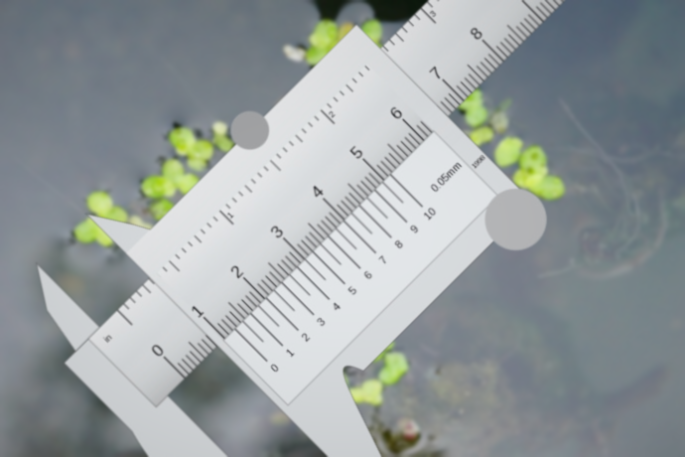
12.5 mm
